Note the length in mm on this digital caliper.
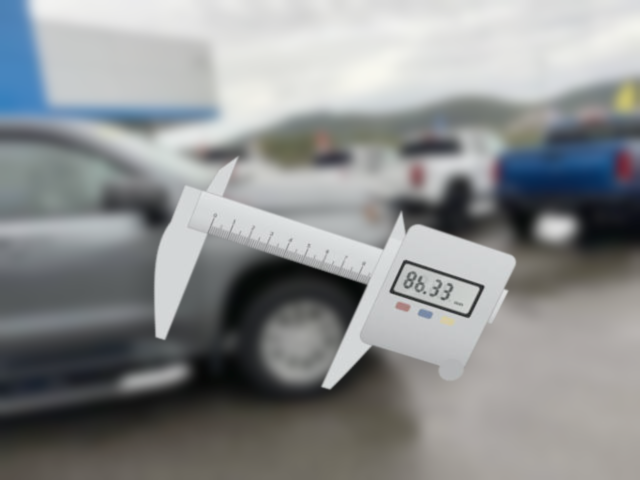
86.33 mm
